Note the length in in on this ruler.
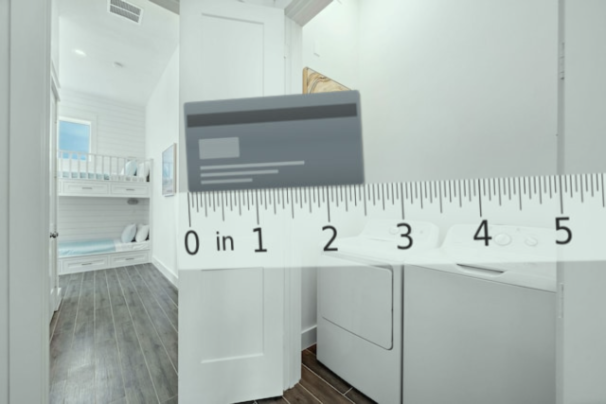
2.5 in
